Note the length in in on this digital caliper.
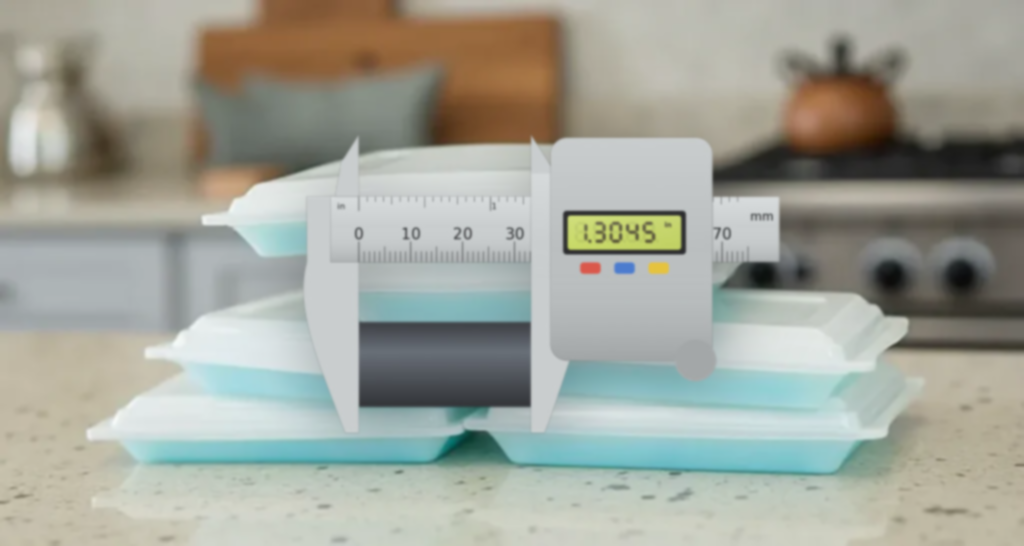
1.3045 in
